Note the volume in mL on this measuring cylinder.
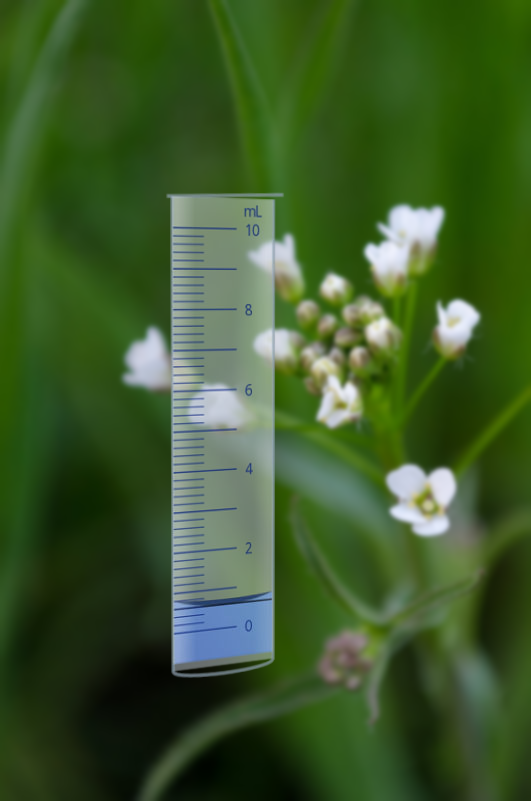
0.6 mL
